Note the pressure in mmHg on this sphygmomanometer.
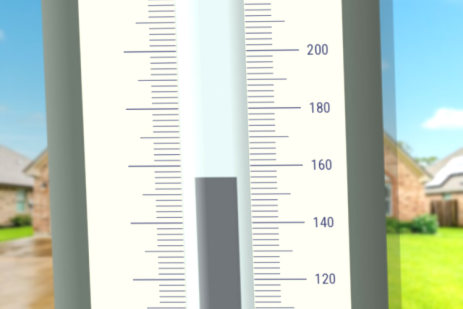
156 mmHg
